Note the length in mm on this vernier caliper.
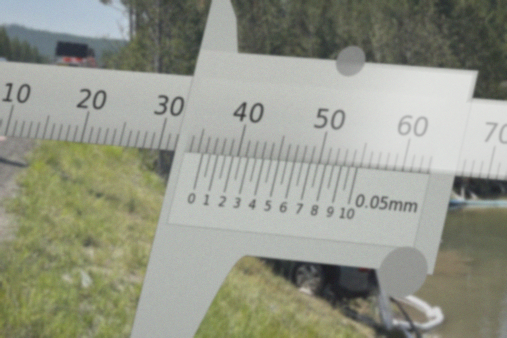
35.6 mm
